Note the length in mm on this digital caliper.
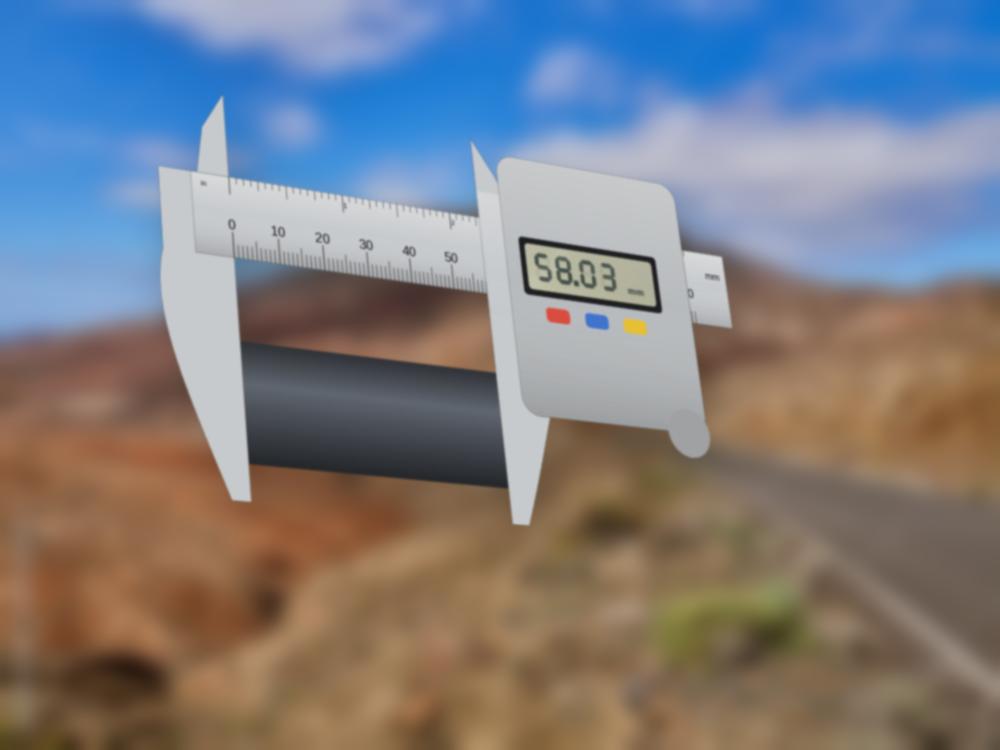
58.03 mm
